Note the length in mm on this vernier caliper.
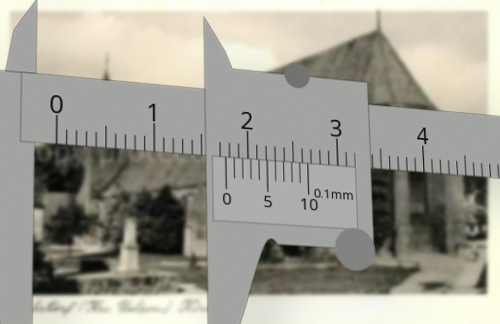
17.6 mm
